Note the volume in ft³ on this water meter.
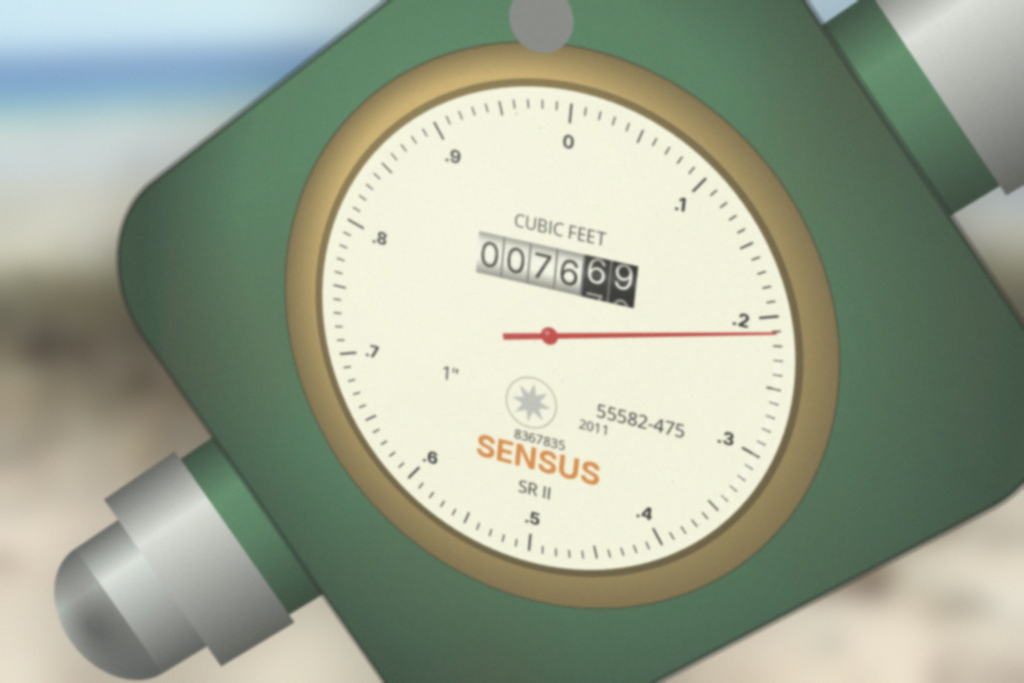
7669.21 ft³
